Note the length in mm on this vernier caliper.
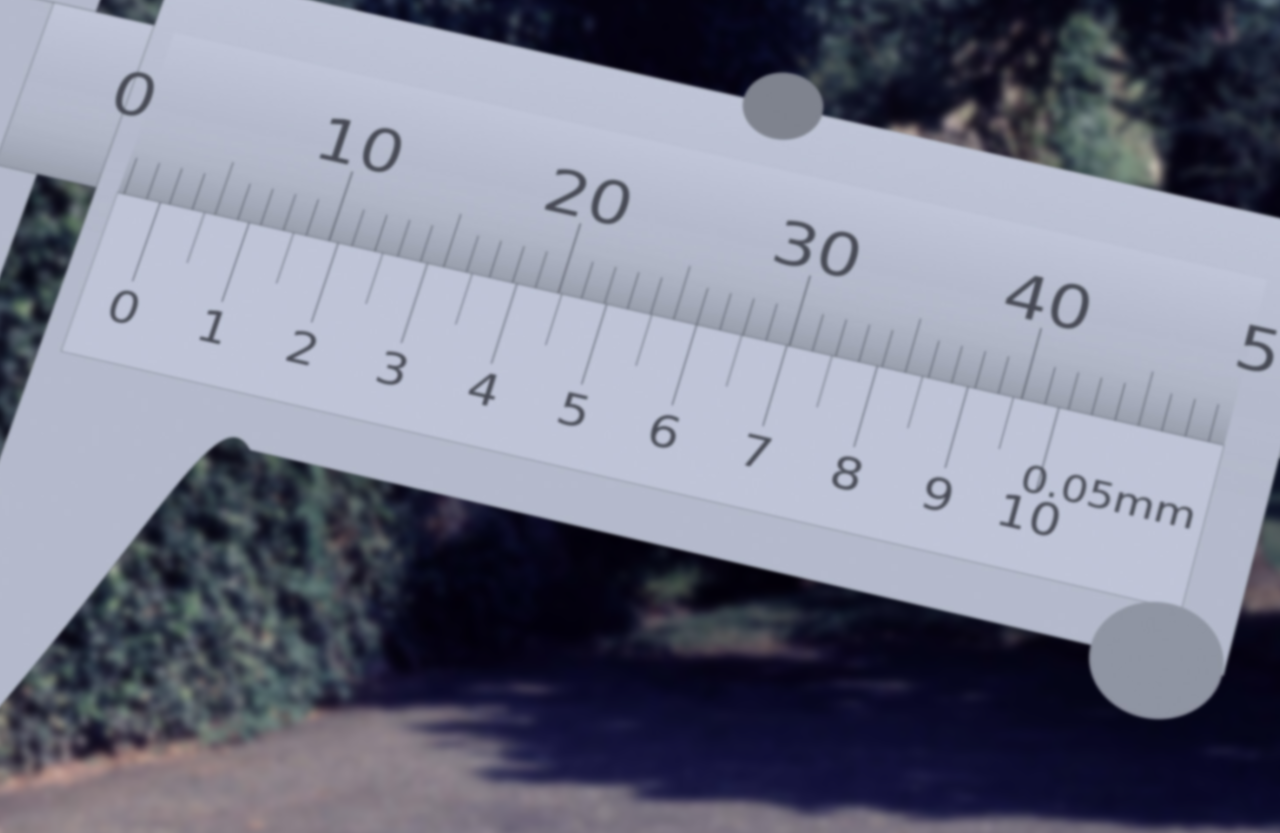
2.6 mm
